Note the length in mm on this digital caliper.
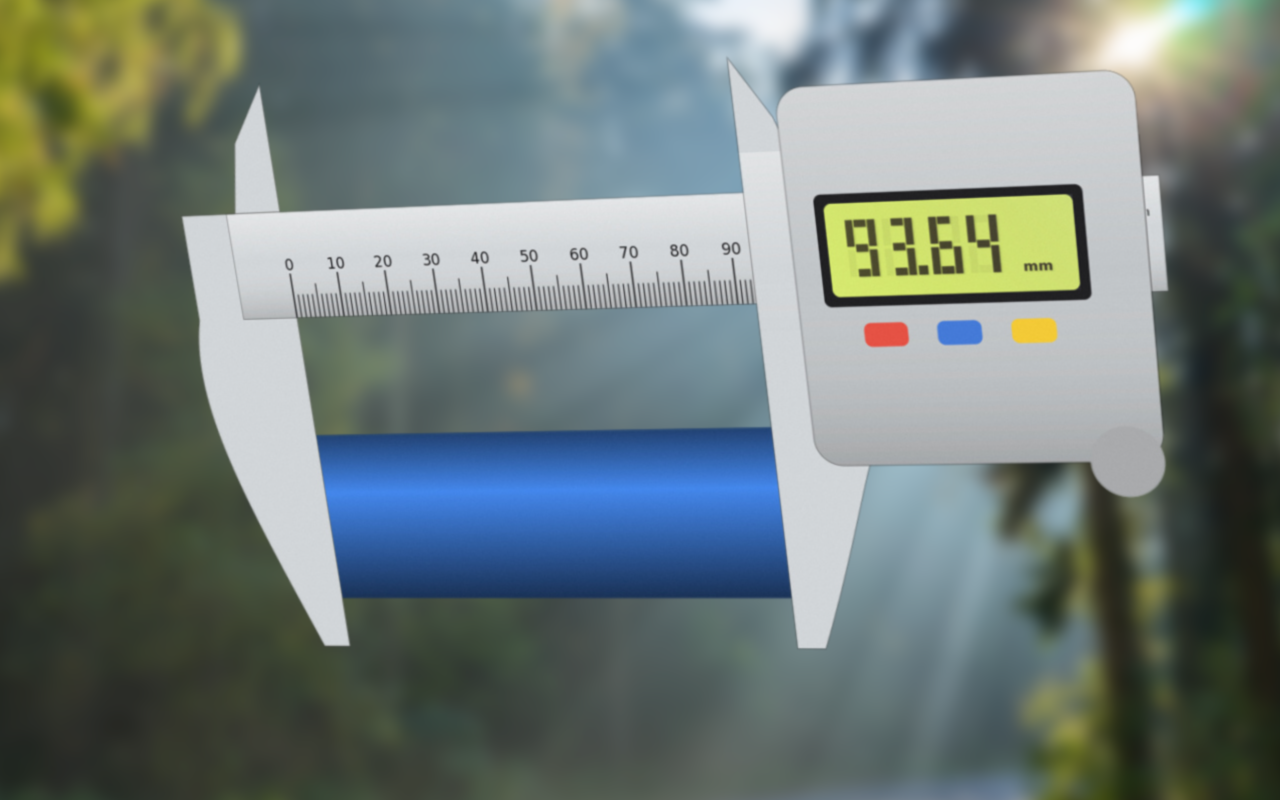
93.64 mm
